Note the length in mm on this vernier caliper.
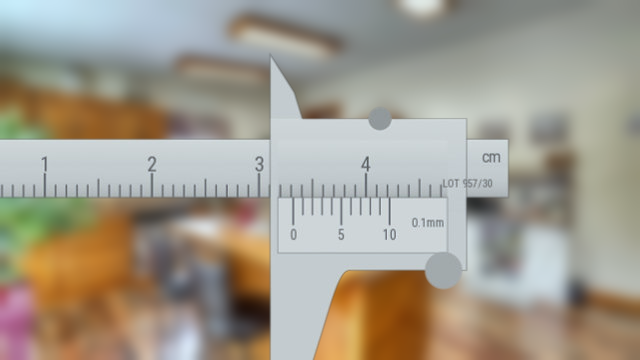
33.2 mm
